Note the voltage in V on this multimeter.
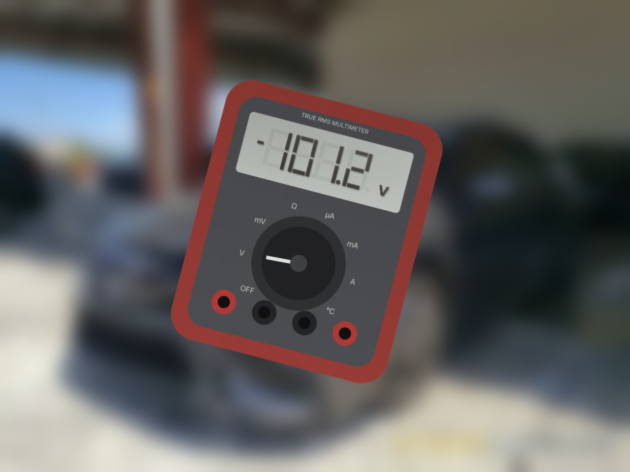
-101.2 V
